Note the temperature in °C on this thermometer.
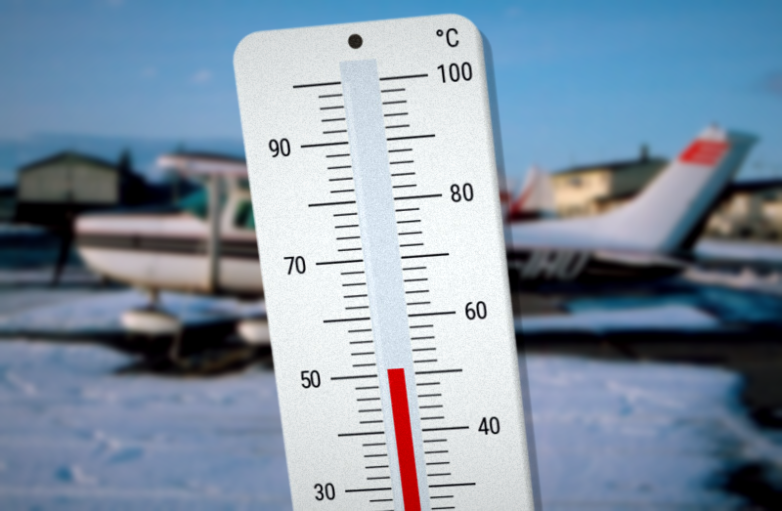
51 °C
